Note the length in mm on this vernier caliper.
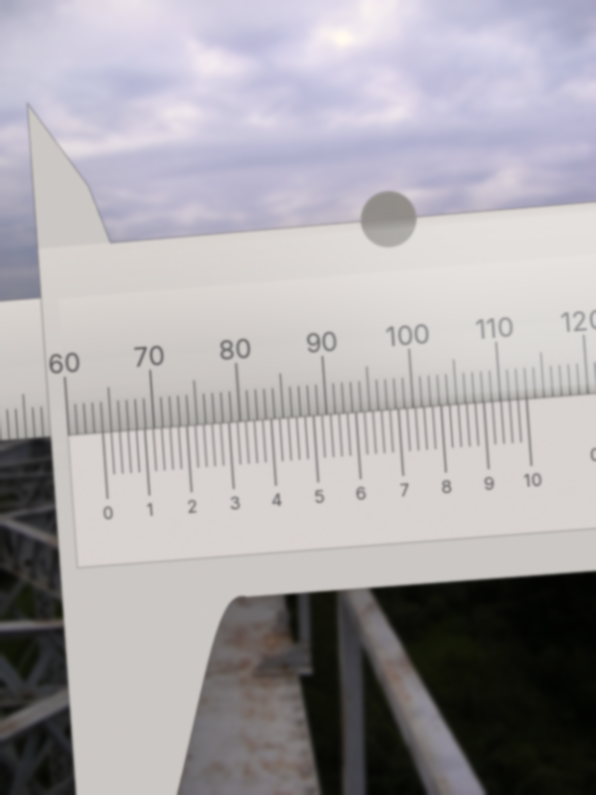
64.0 mm
